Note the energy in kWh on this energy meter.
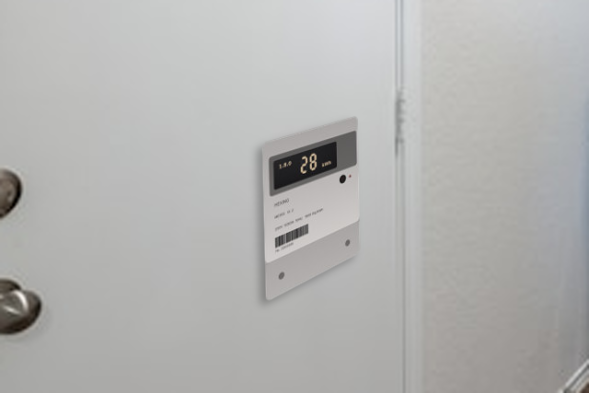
28 kWh
